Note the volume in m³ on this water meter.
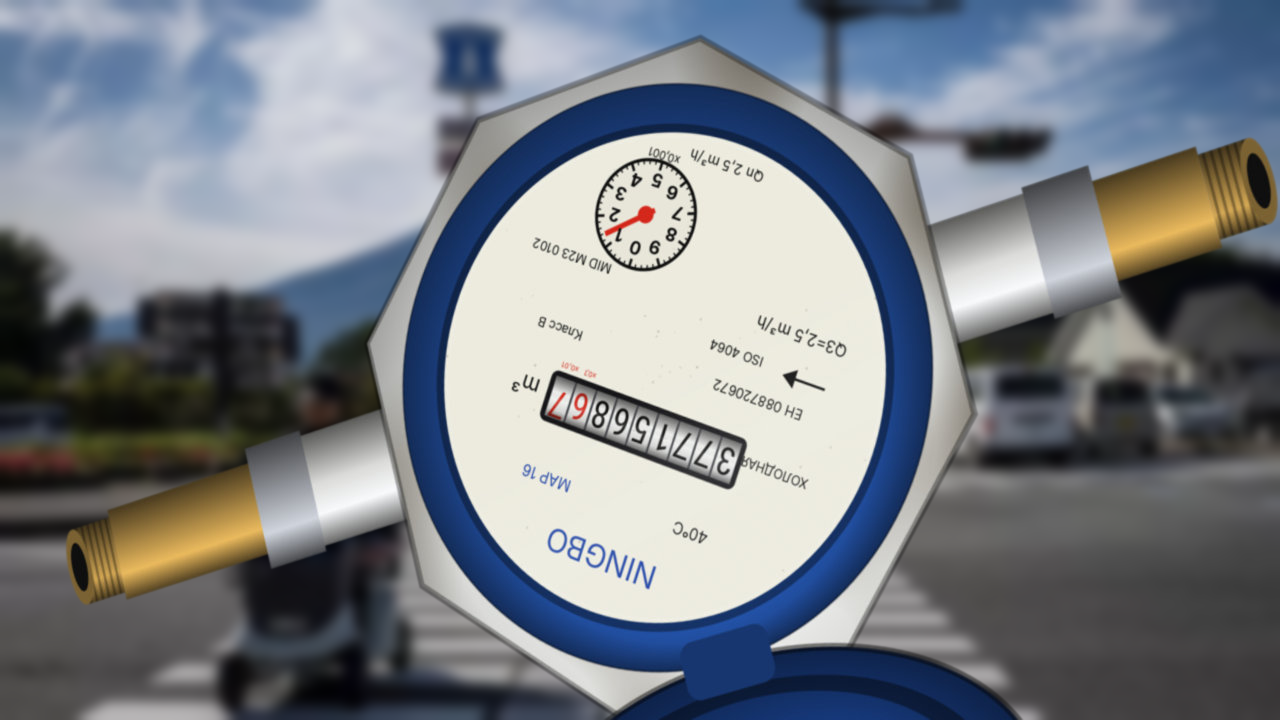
3771568.671 m³
